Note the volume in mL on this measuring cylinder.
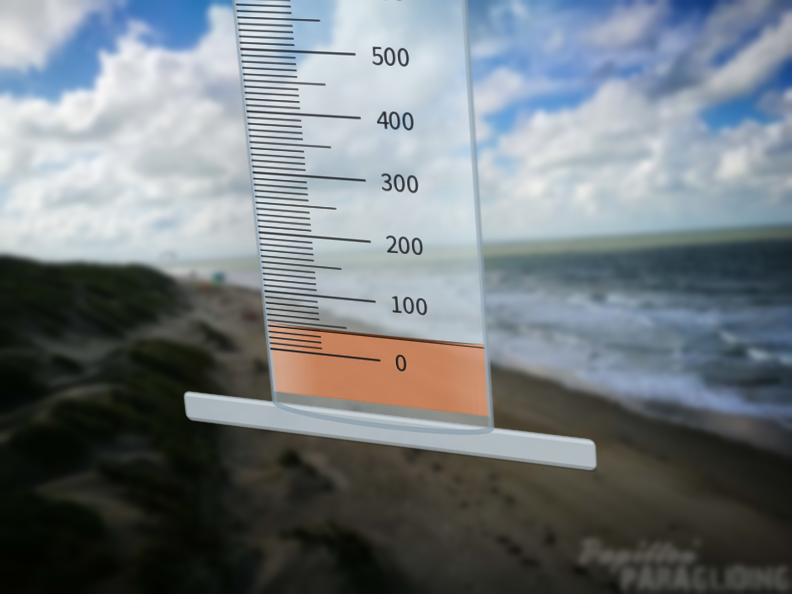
40 mL
